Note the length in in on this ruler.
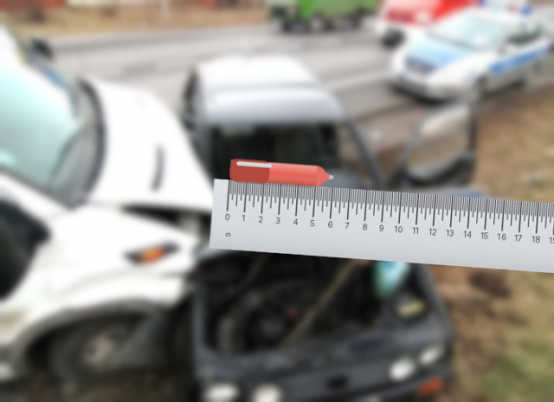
6 in
